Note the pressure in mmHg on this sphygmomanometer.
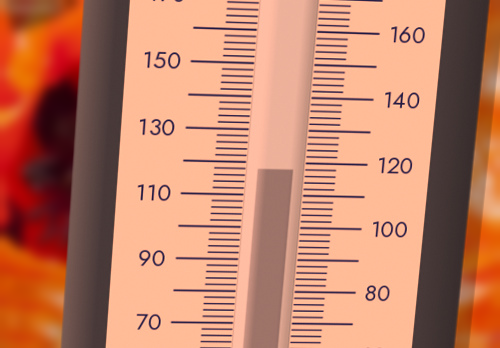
118 mmHg
